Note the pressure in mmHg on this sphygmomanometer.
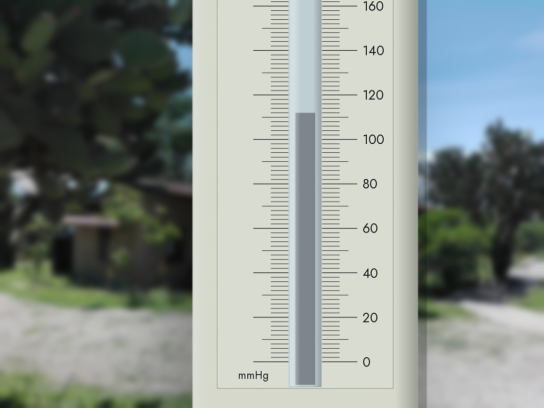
112 mmHg
